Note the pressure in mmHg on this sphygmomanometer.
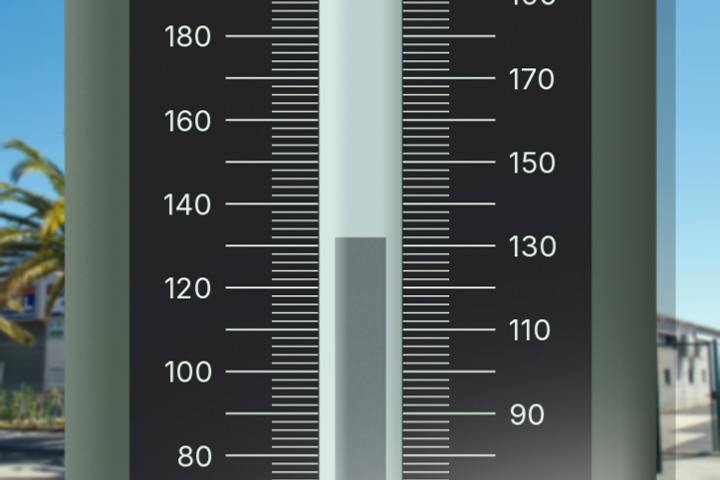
132 mmHg
